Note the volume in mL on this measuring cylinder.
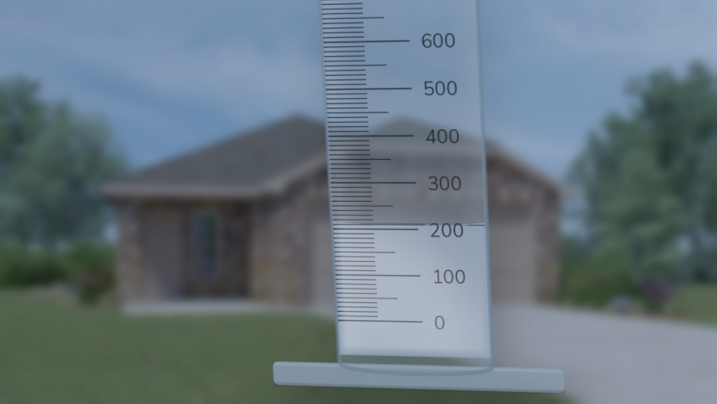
210 mL
